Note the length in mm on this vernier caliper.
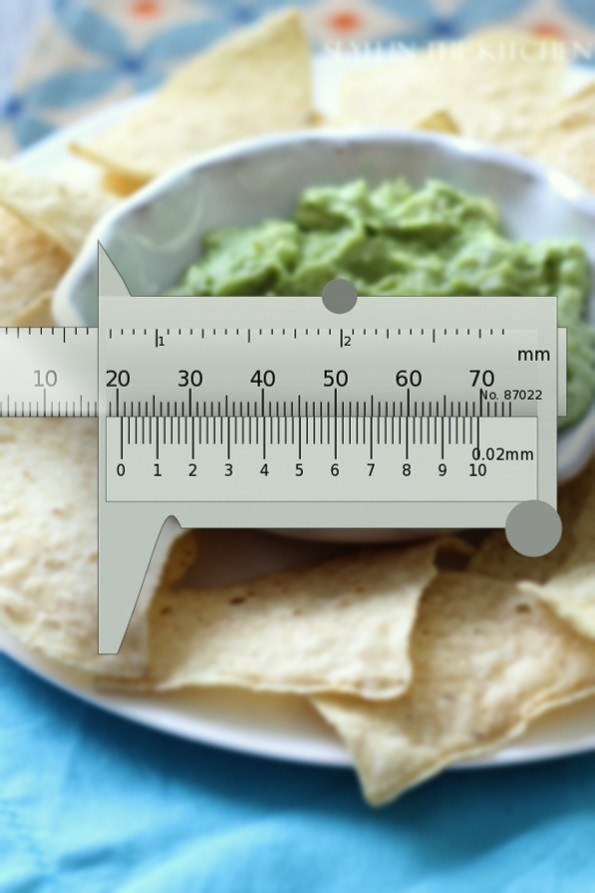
20.6 mm
